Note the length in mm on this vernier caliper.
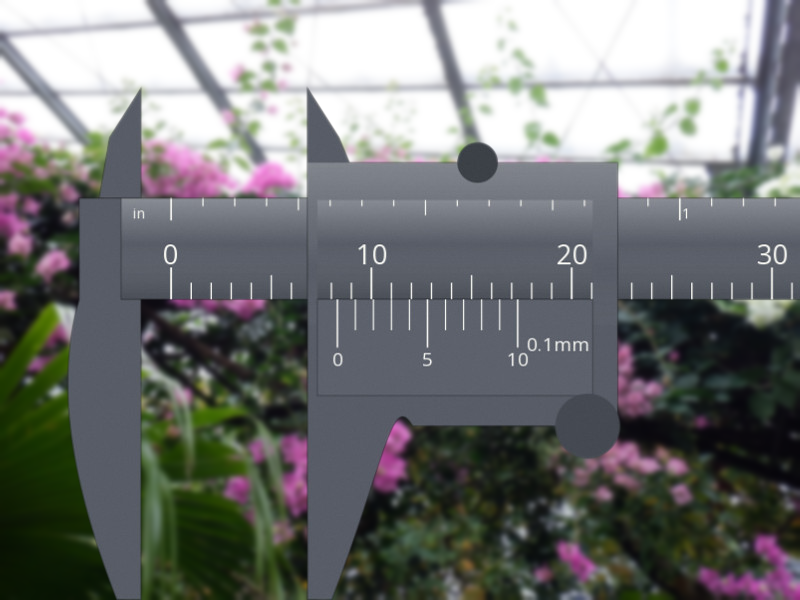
8.3 mm
